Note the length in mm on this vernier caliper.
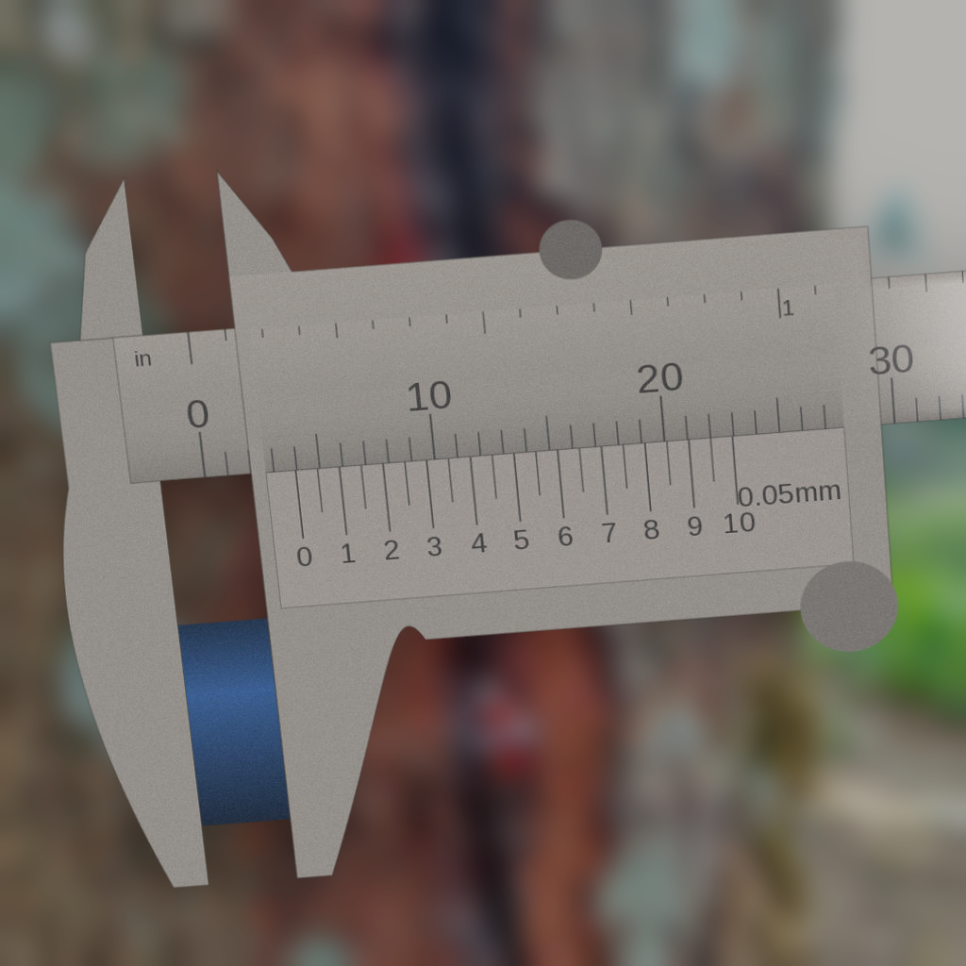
3.95 mm
